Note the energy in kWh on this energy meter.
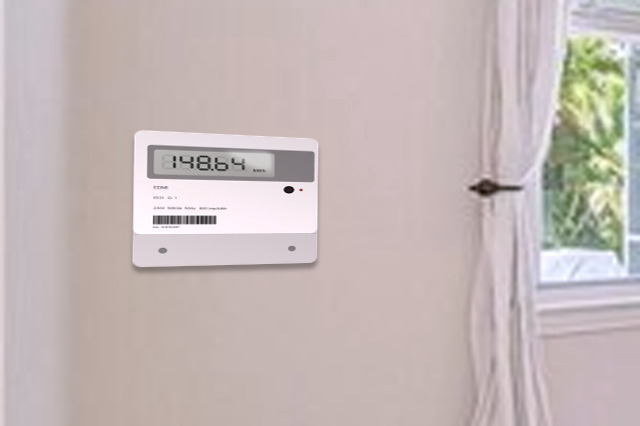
148.64 kWh
